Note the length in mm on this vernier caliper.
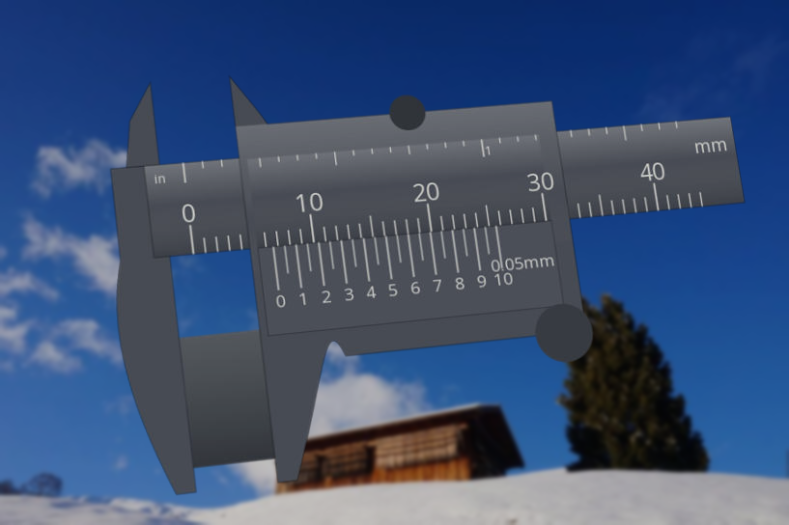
6.6 mm
